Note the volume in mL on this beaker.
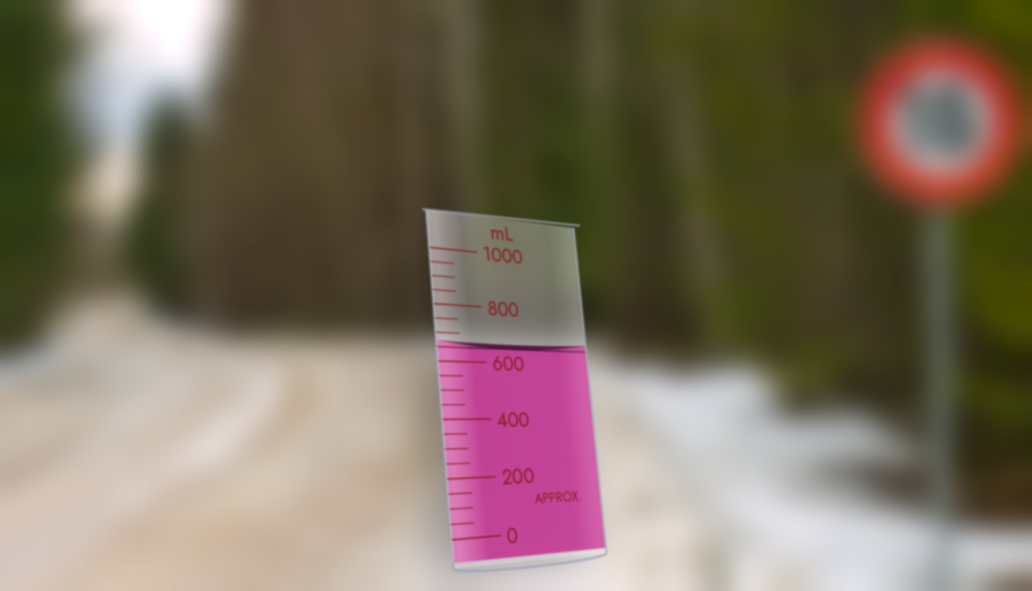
650 mL
